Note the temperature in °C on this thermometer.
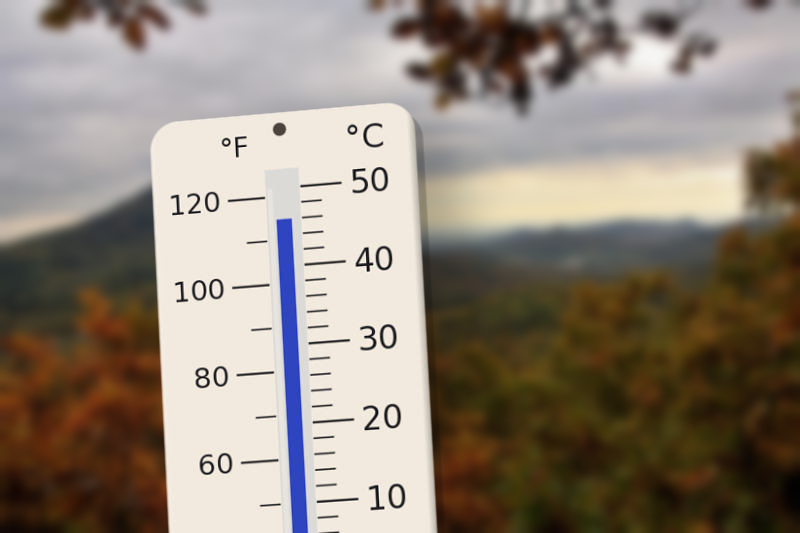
46 °C
